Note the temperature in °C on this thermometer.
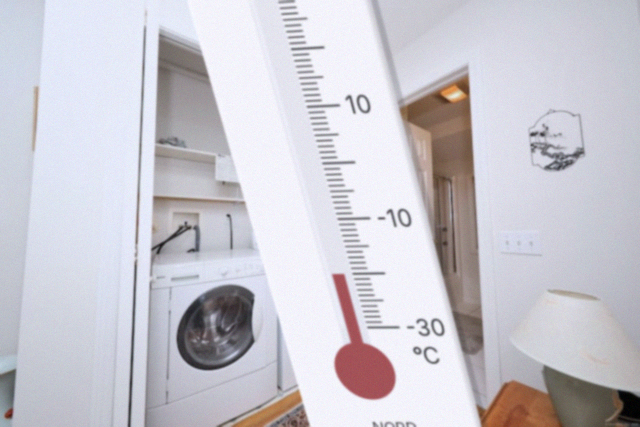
-20 °C
